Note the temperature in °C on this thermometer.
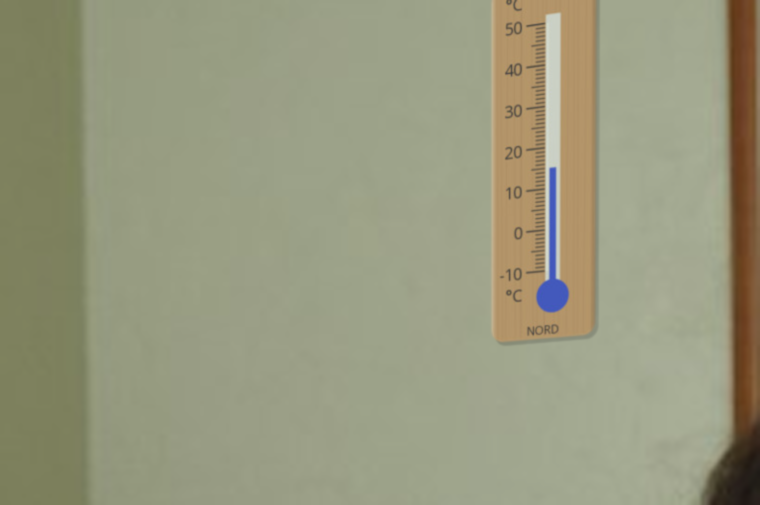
15 °C
